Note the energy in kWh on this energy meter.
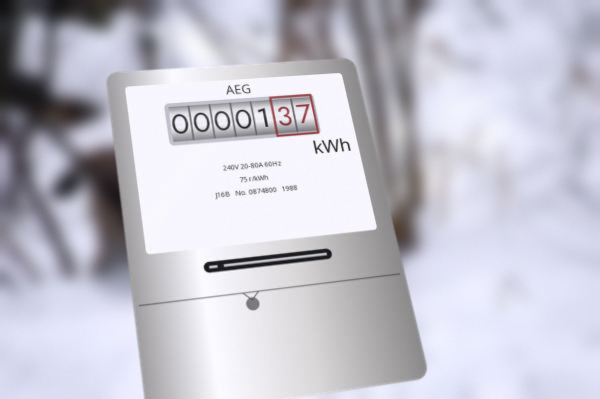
1.37 kWh
